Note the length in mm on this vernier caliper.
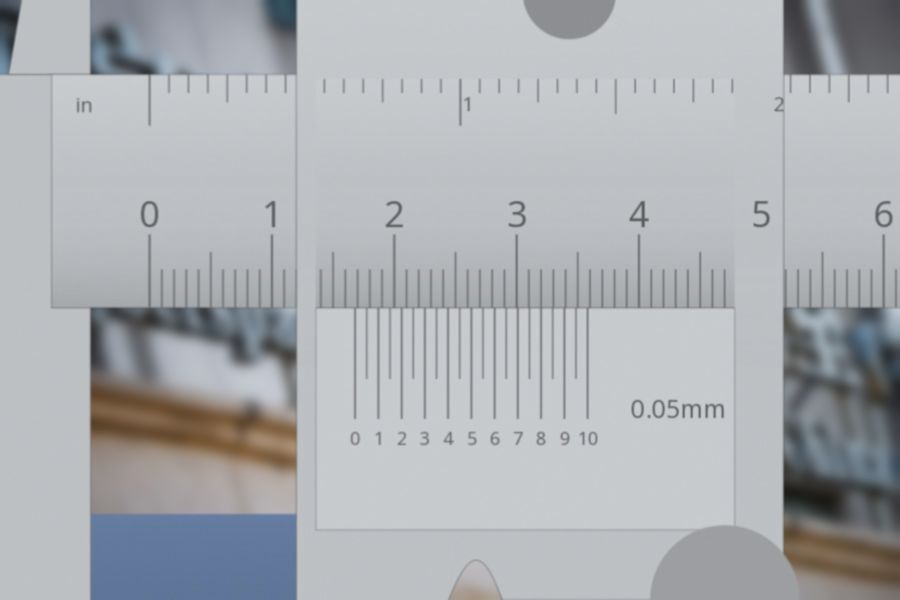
16.8 mm
